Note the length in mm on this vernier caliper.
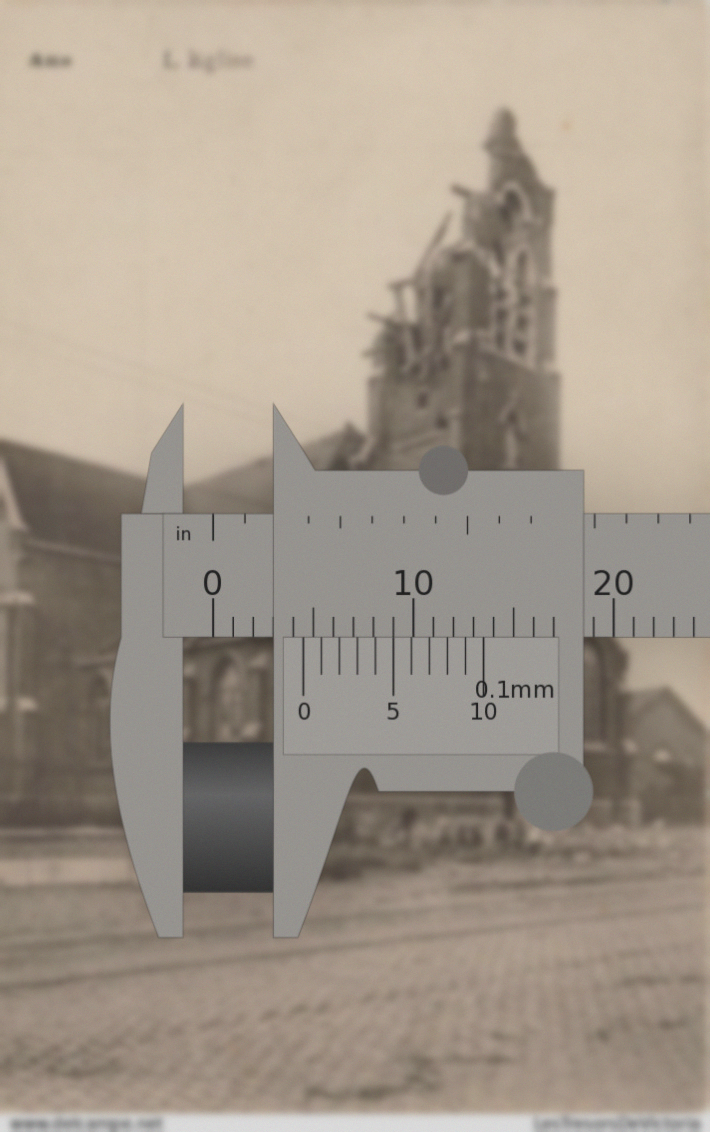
4.5 mm
